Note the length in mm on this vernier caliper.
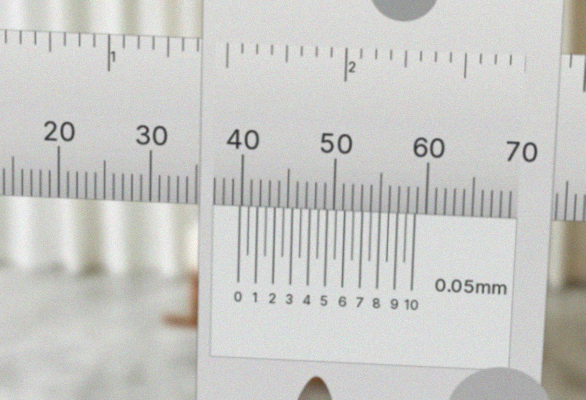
39.8 mm
